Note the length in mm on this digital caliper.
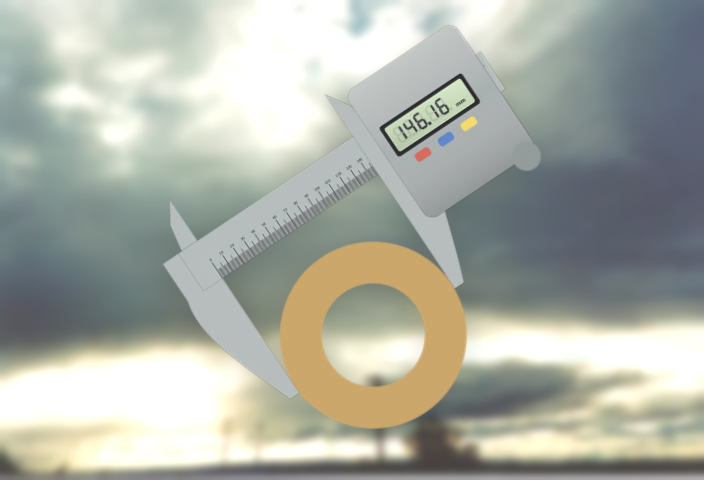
146.16 mm
